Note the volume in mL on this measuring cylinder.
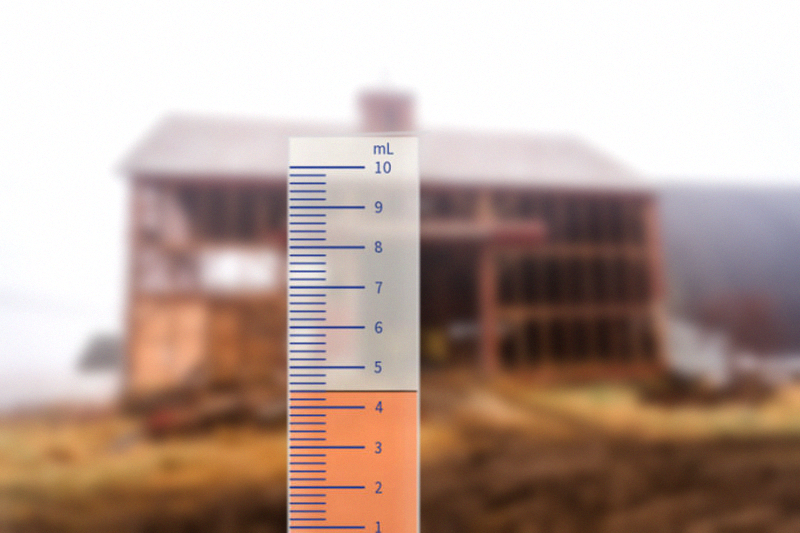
4.4 mL
